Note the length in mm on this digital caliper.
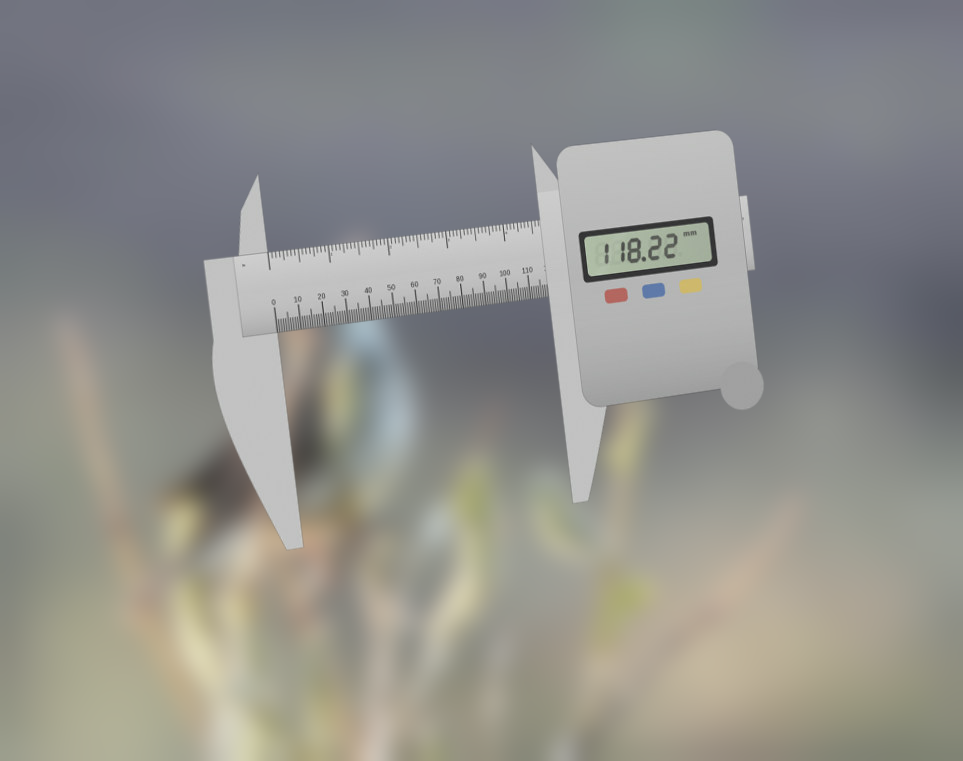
118.22 mm
